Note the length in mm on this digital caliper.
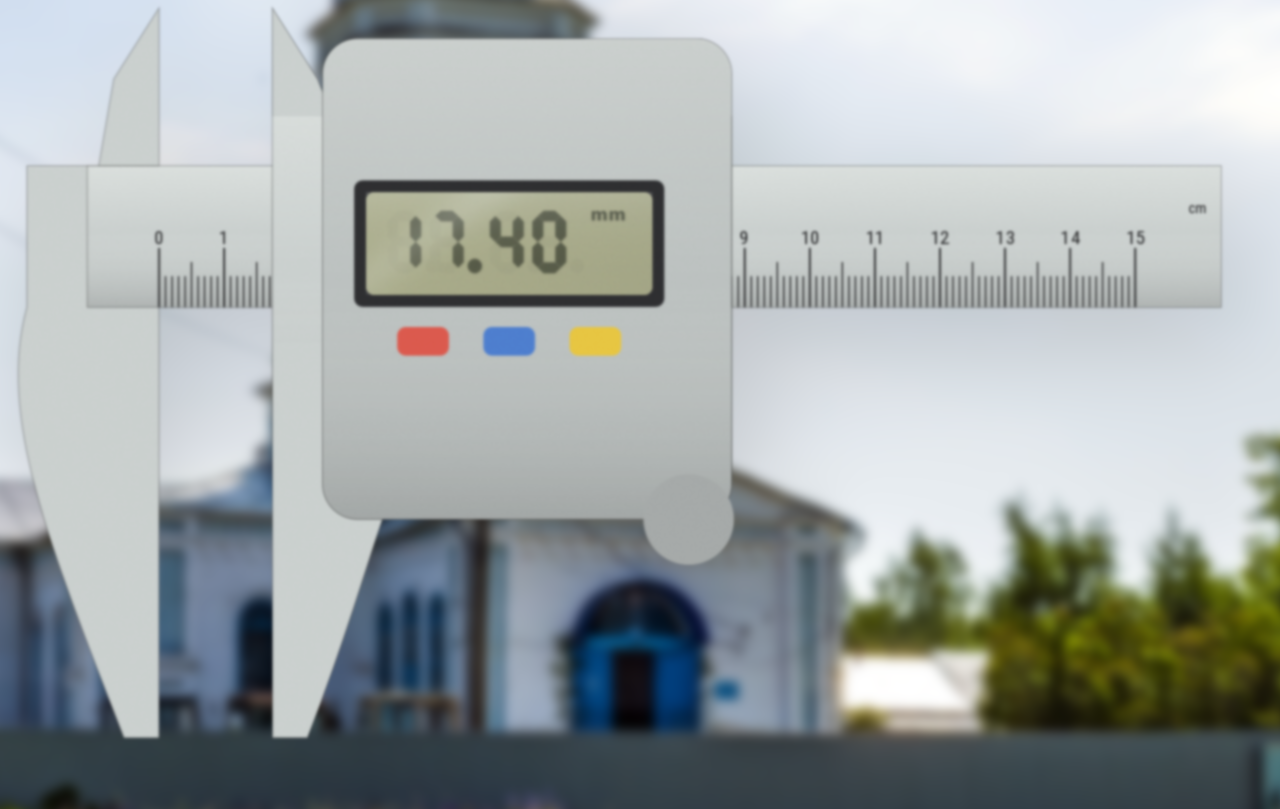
17.40 mm
